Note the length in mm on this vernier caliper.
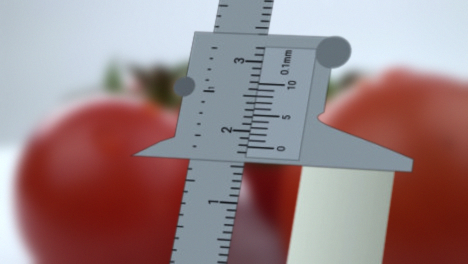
17.8 mm
